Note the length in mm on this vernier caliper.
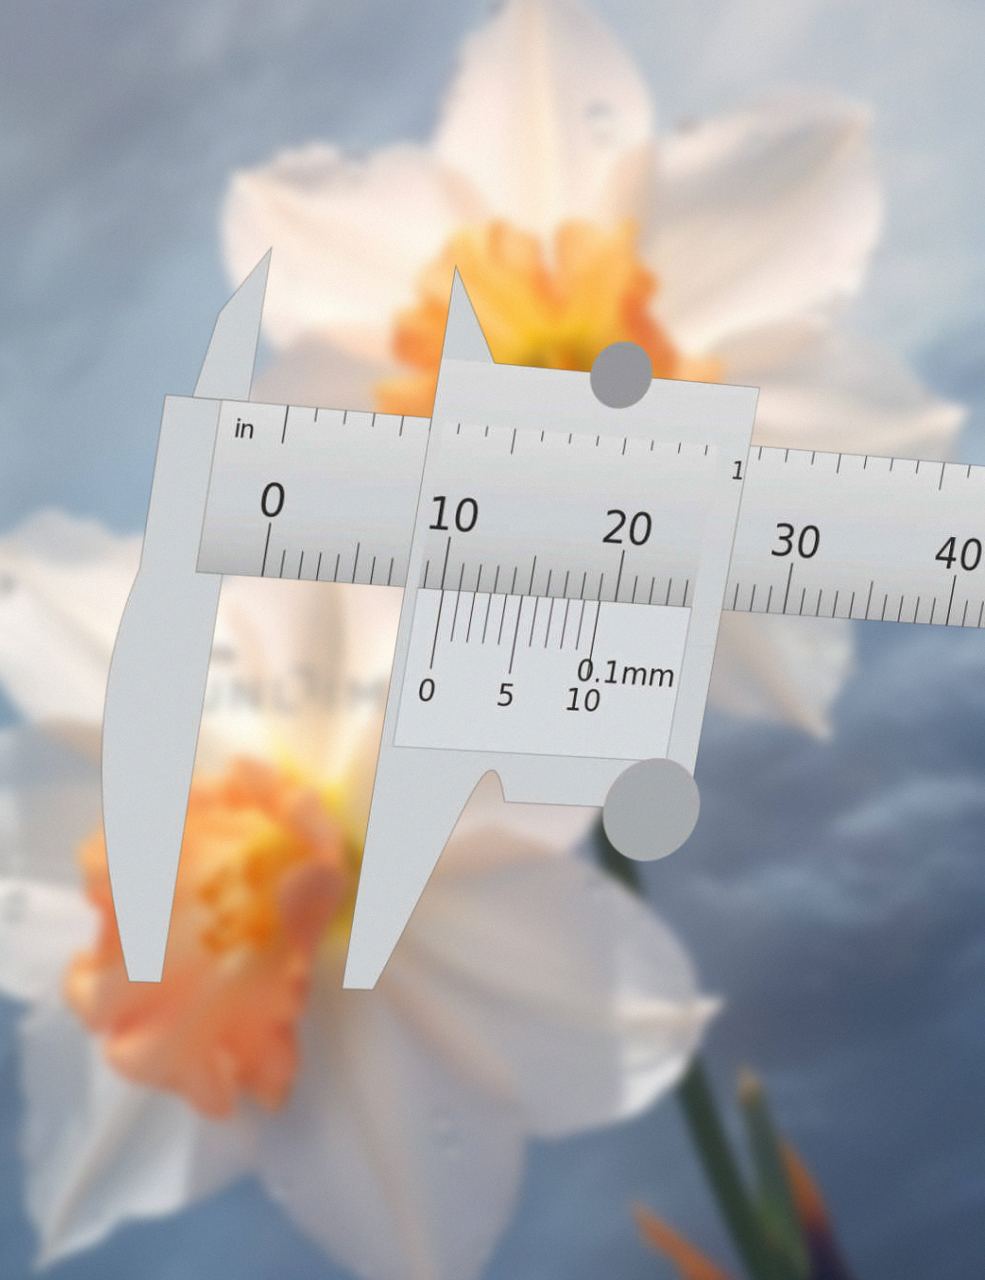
10.1 mm
